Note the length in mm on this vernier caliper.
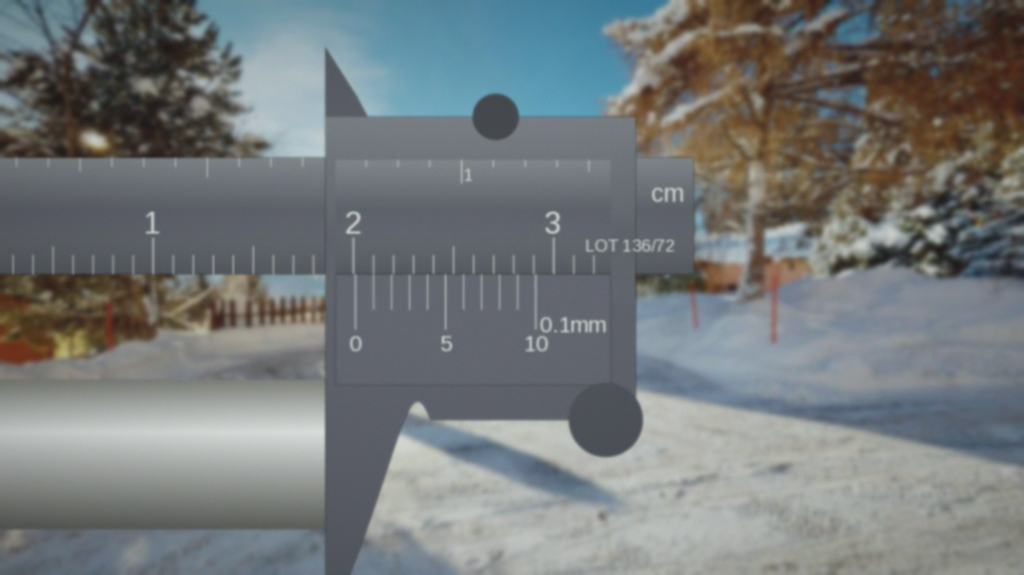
20.1 mm
